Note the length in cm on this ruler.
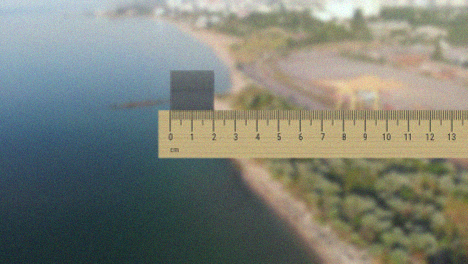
2 cm
